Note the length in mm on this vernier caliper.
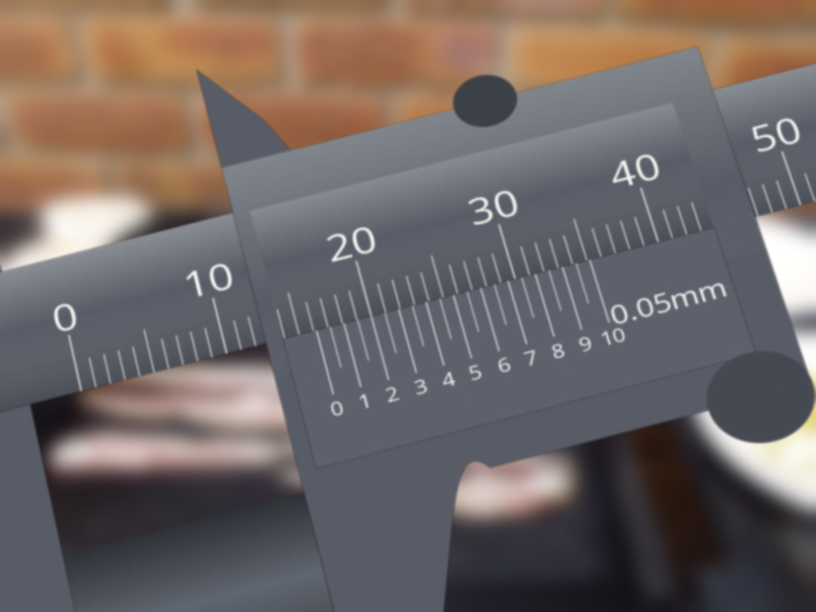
16.2 mm
